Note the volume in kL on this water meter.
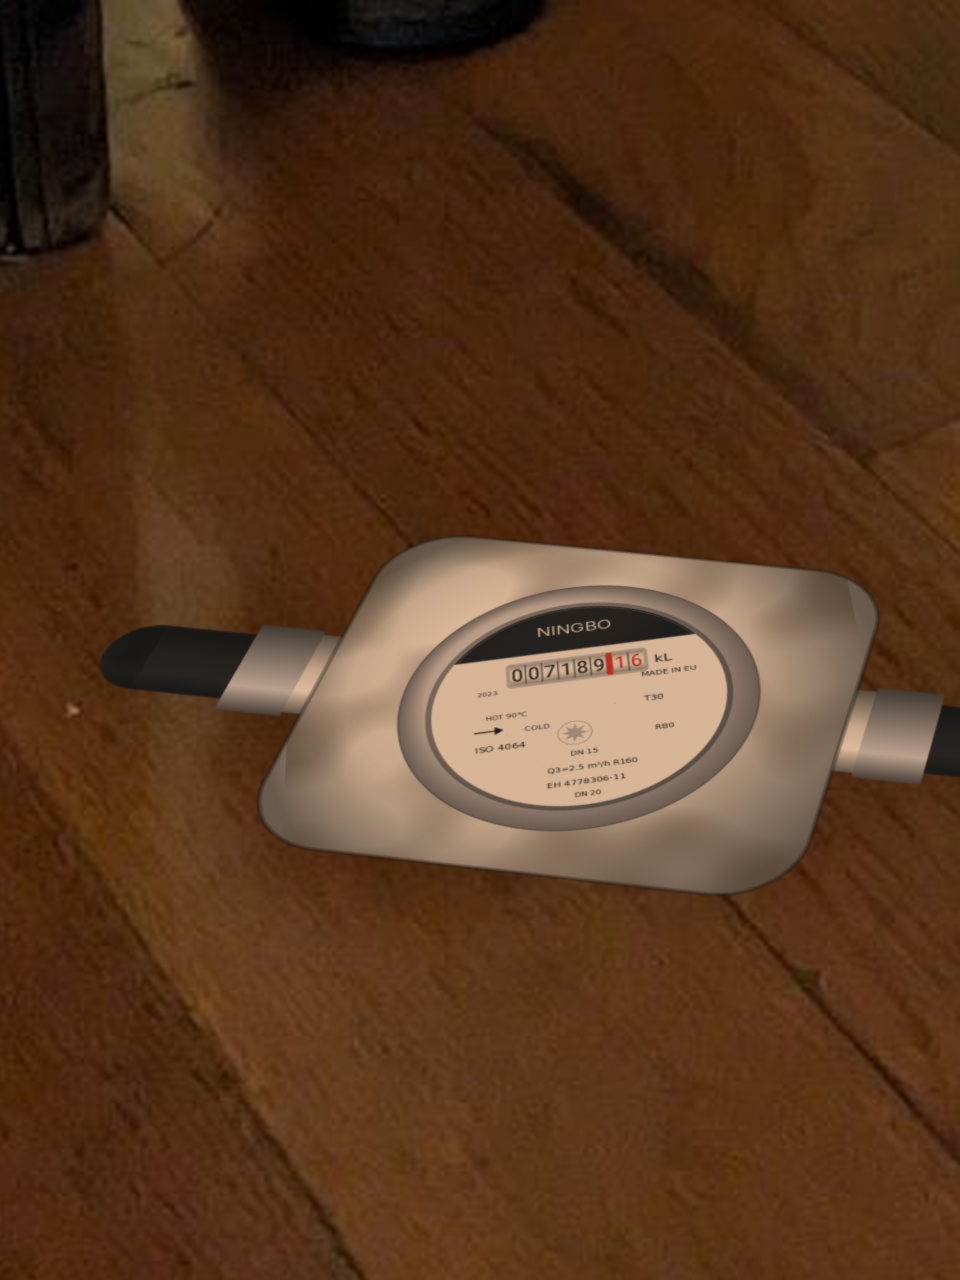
7189.16 kL
